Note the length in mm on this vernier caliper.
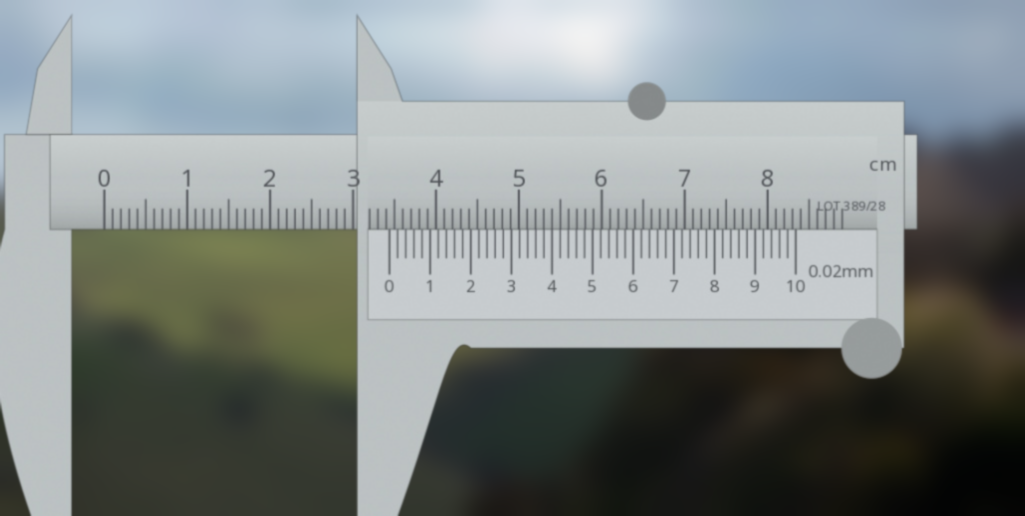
34.4 mm
